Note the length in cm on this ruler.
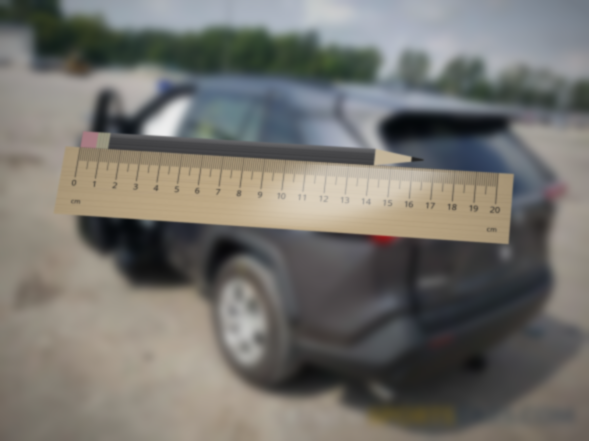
16.5 cm
